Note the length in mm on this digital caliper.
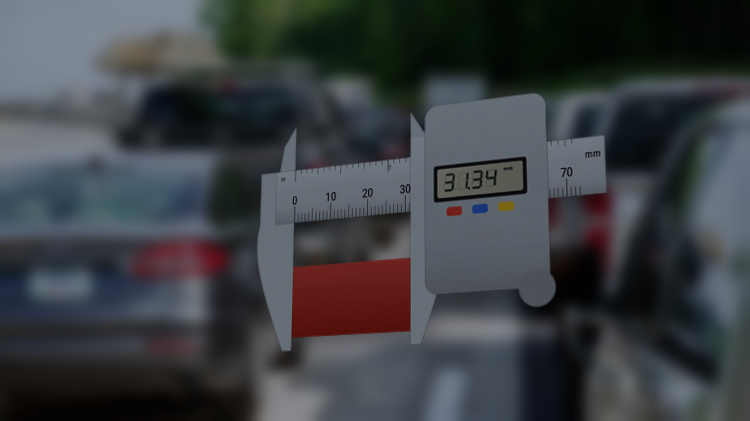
31.34 mm
